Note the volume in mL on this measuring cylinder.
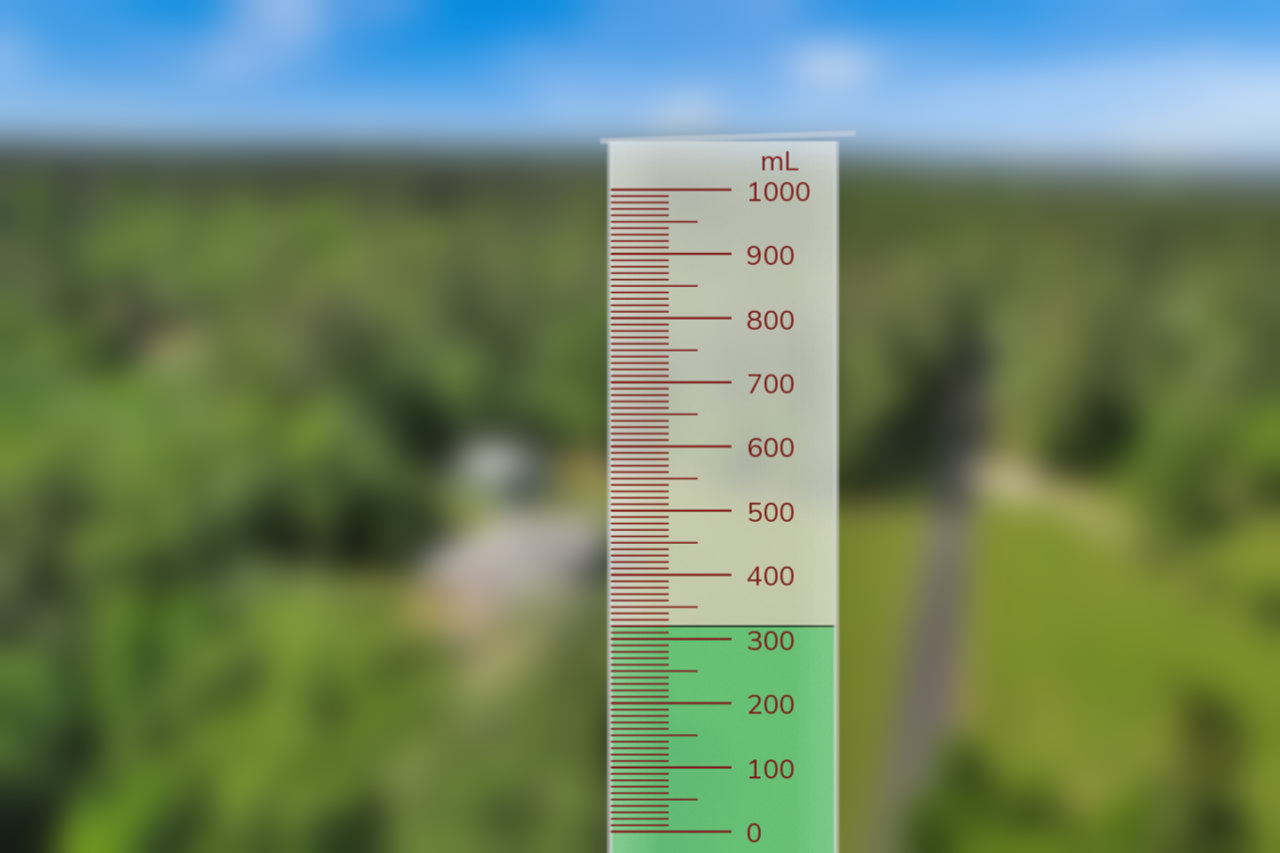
320 mL
